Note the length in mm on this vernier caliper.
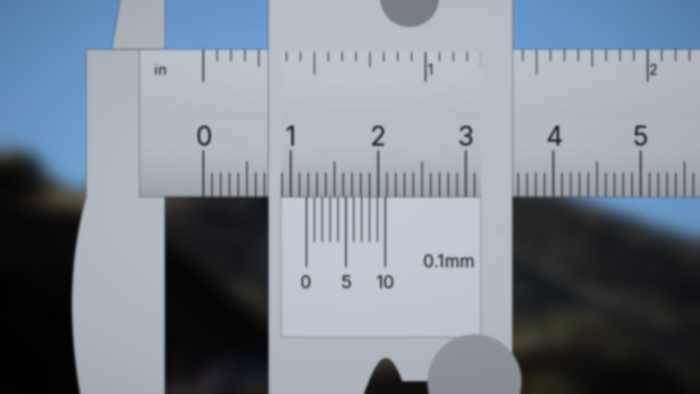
11.8 mm
